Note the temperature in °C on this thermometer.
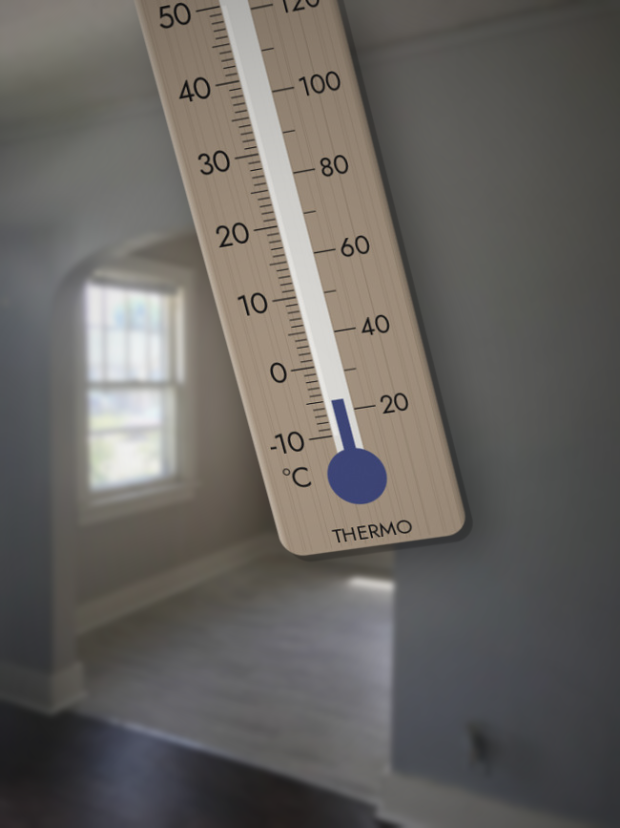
-5 °C
